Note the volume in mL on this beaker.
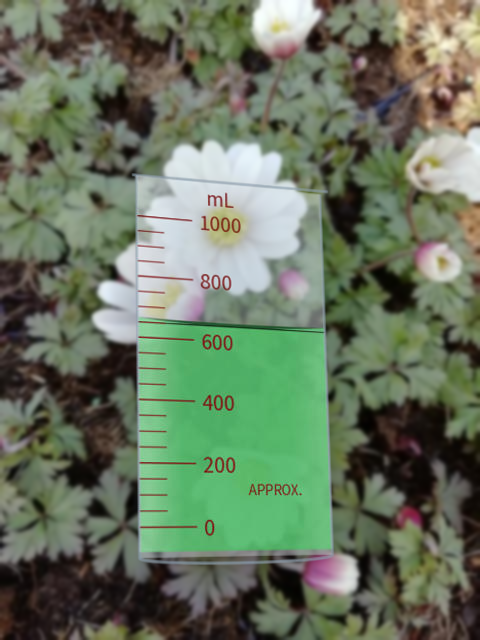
650 mL
